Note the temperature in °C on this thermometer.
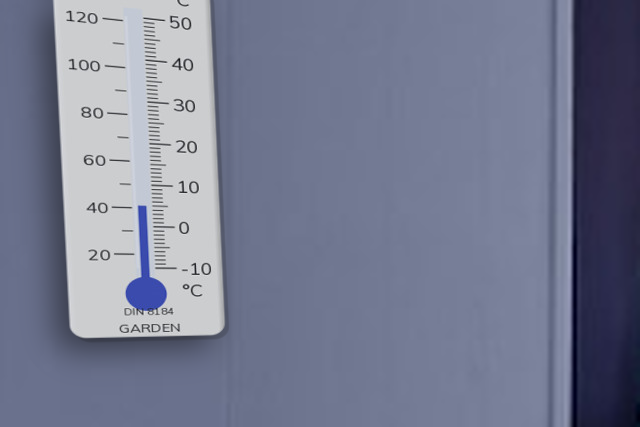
5 °C
